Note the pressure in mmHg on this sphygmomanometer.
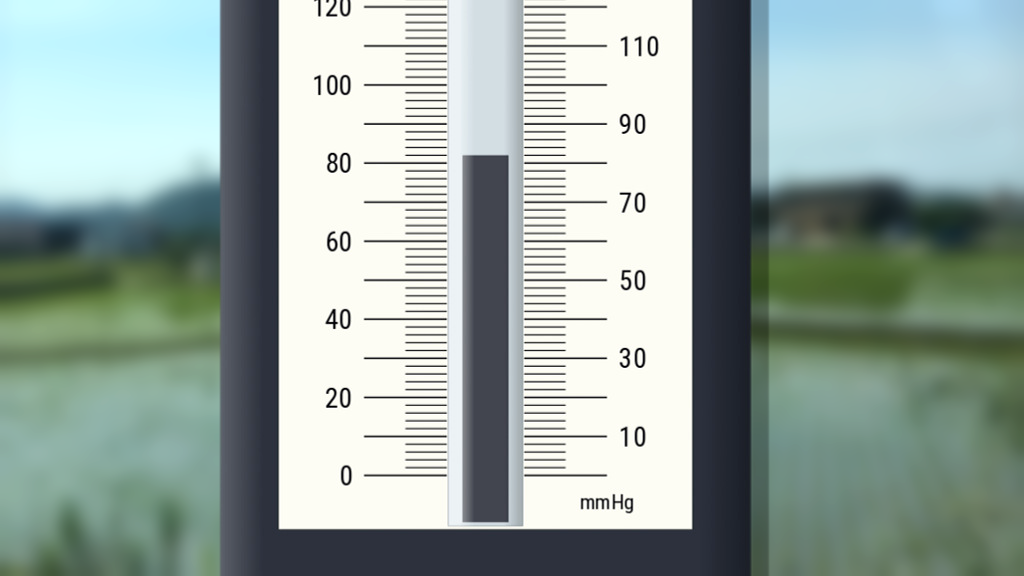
82 mmHg
